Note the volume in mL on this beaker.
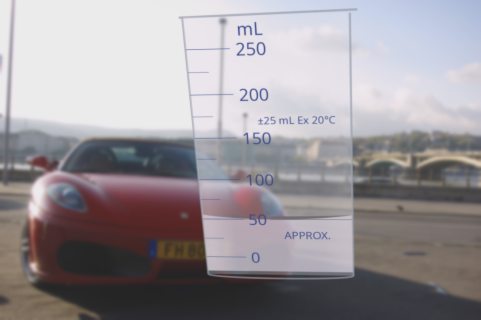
50 mL
